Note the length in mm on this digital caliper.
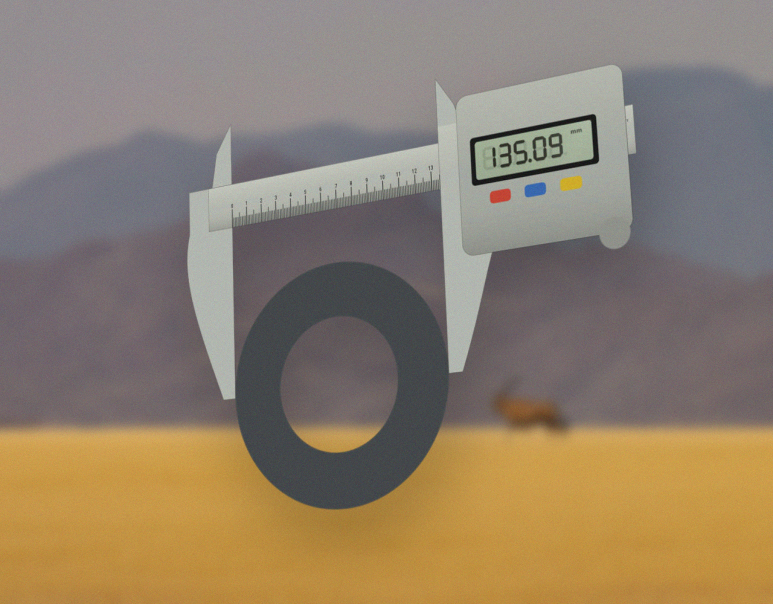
135.09 mm
